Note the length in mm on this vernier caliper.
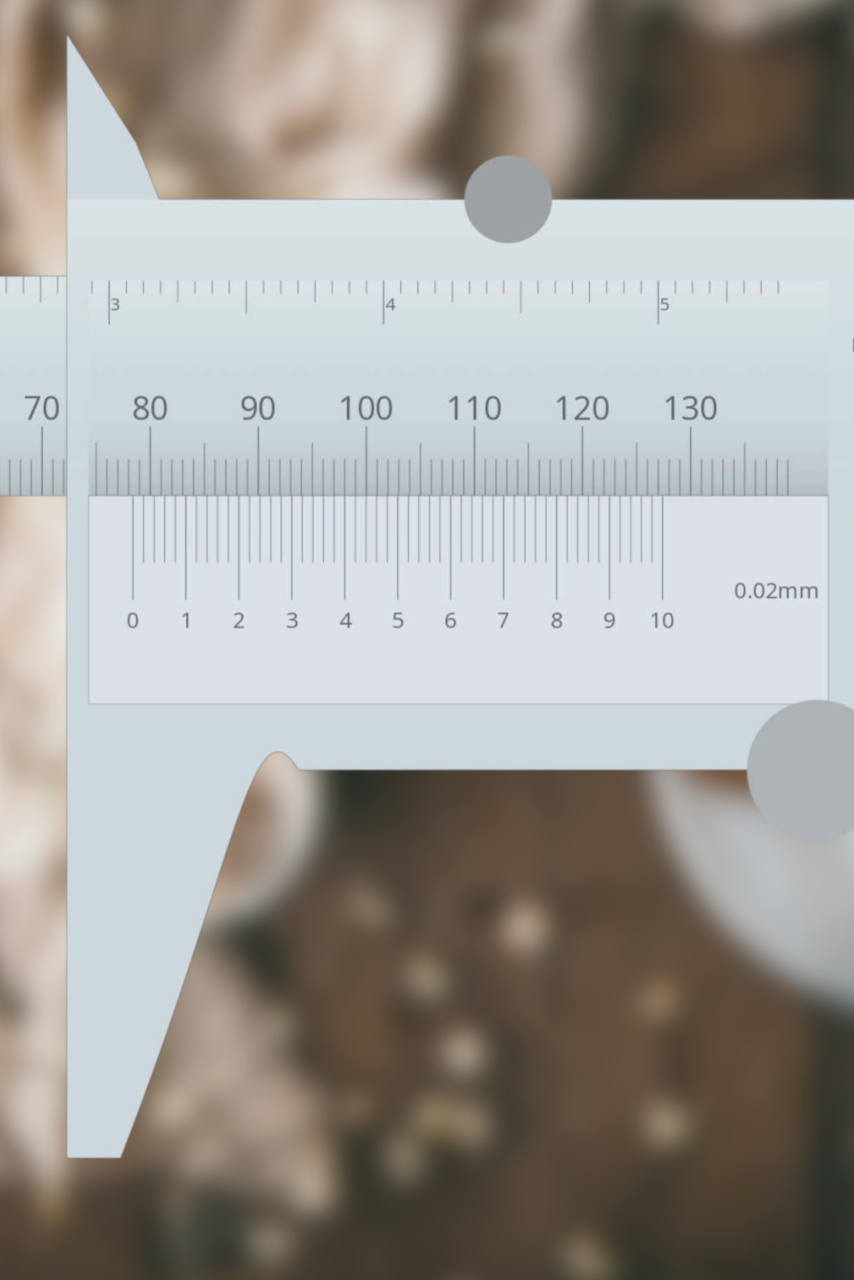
78.4 mm
